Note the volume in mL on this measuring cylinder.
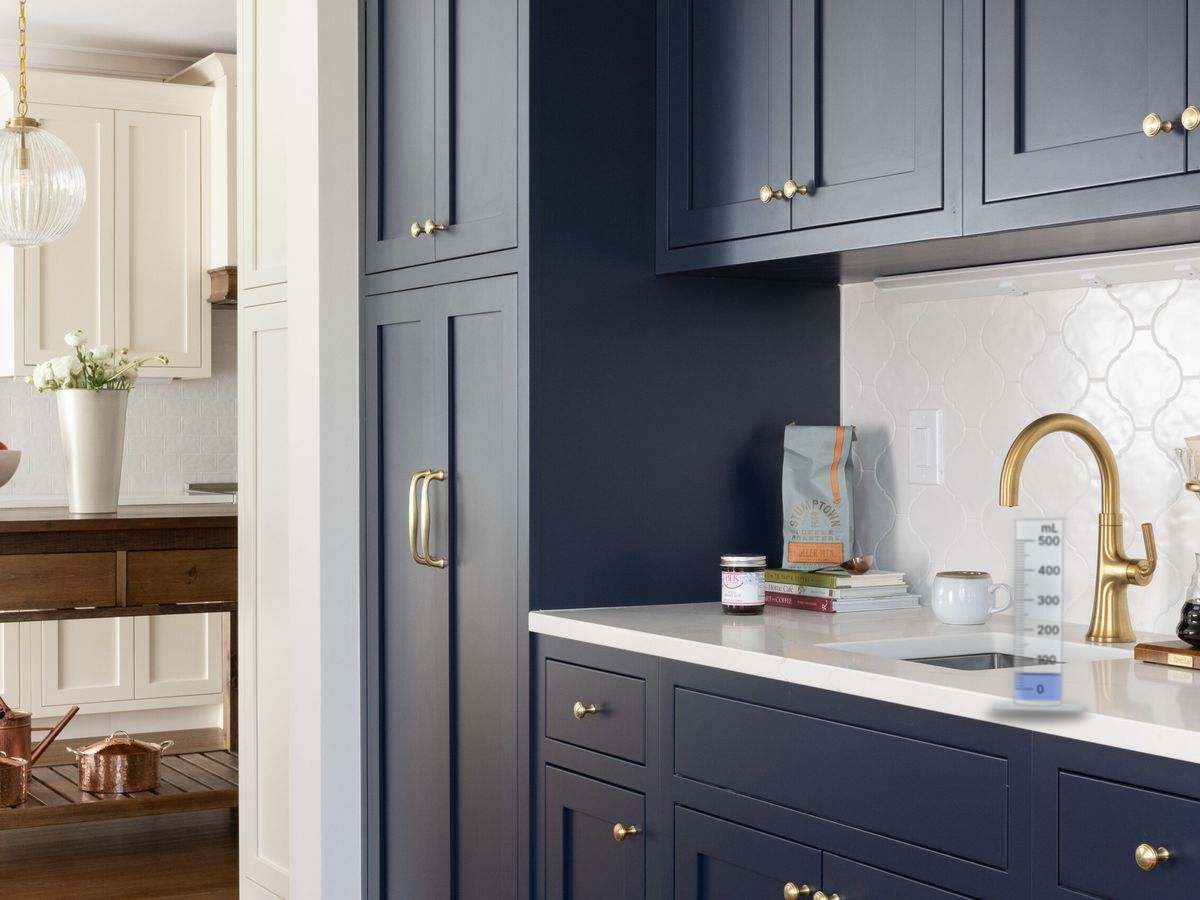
50 mL
